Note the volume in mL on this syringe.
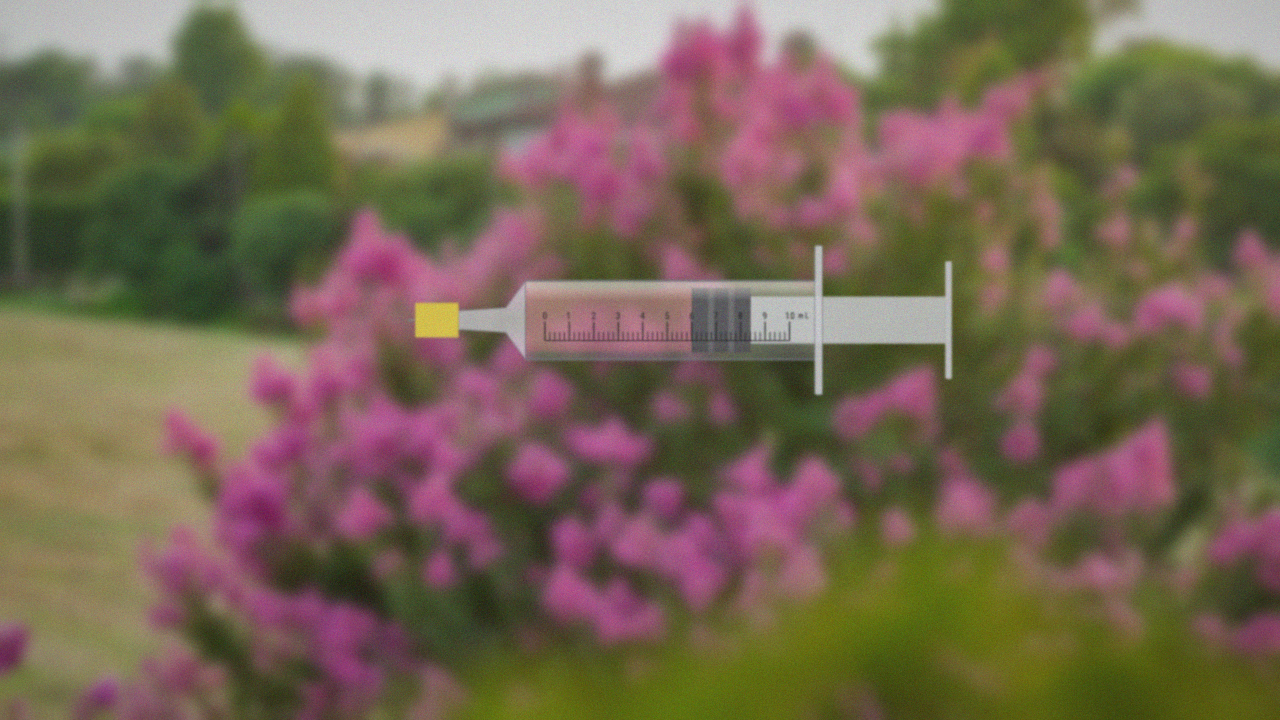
6 mL
